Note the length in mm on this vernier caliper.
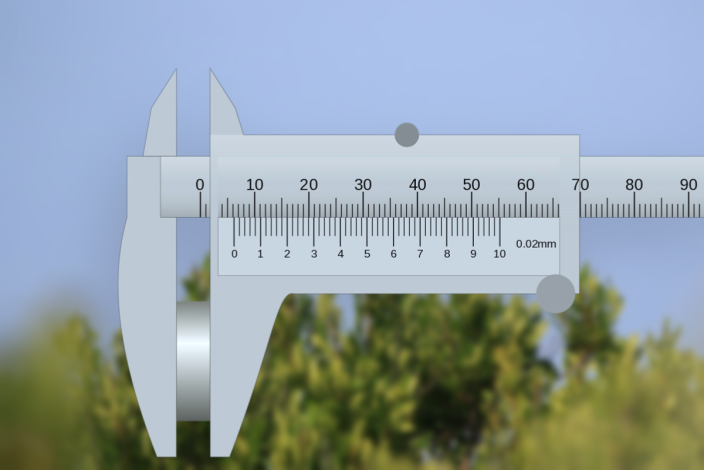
6.2 mm
